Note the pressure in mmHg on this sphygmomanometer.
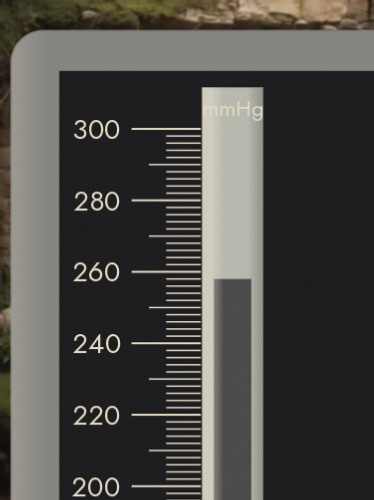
258 mmHg
